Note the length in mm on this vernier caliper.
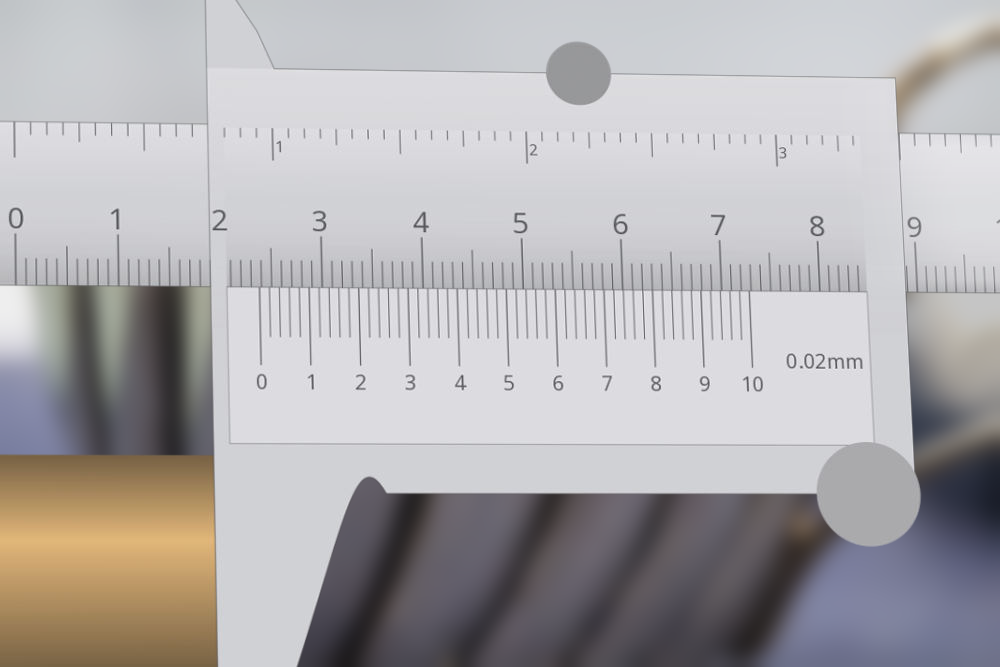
23.8 mm
